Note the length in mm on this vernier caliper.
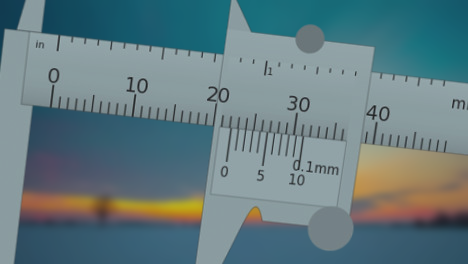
22.2 mm
